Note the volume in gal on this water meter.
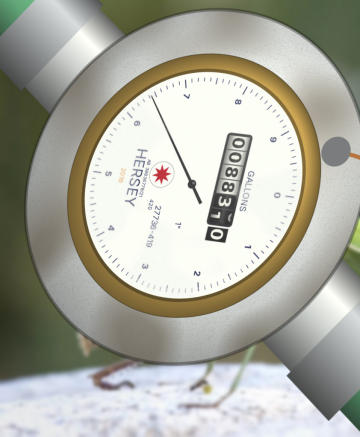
88306.4 gal
